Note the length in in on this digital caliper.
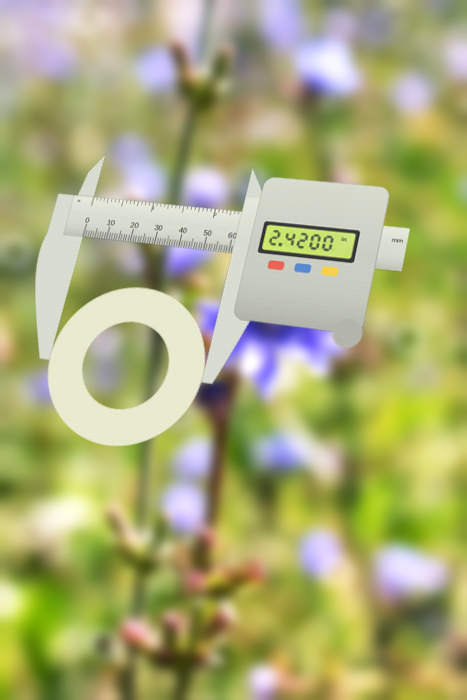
2.4200 in
